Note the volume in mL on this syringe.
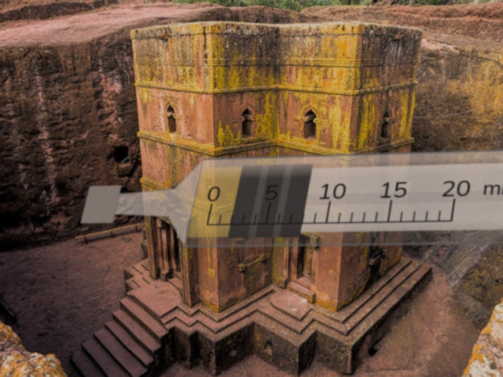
2 mL
